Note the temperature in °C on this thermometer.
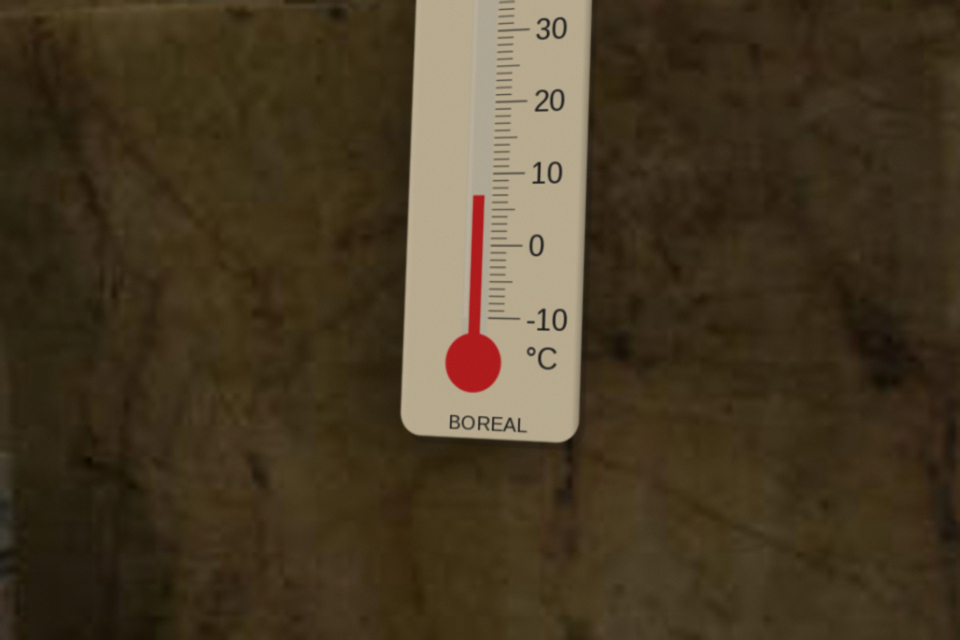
7 °C
